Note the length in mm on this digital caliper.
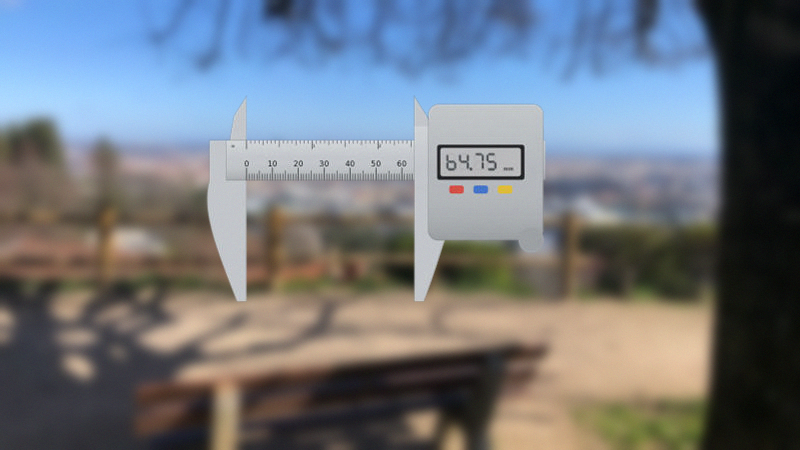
64.75 mm
